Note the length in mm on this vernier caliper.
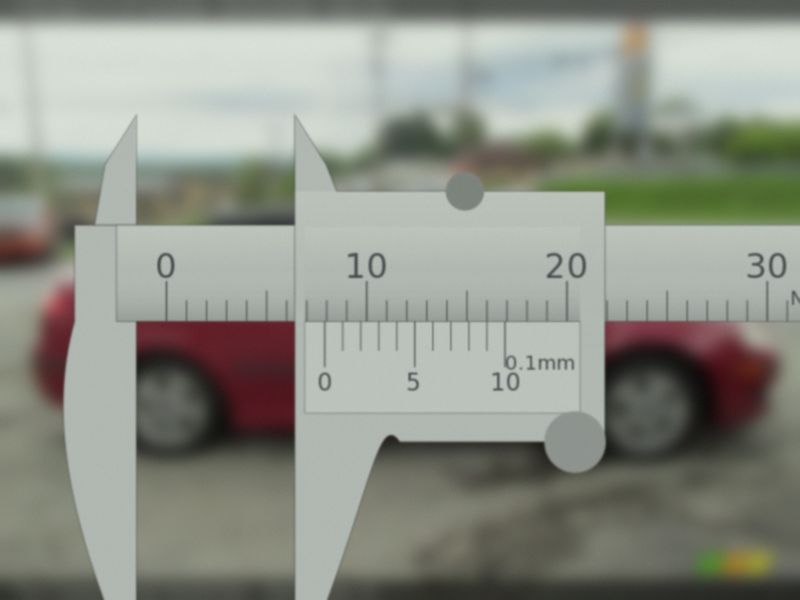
7.9 mm
